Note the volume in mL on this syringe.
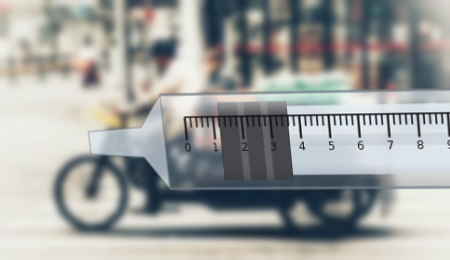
1.2 mL
